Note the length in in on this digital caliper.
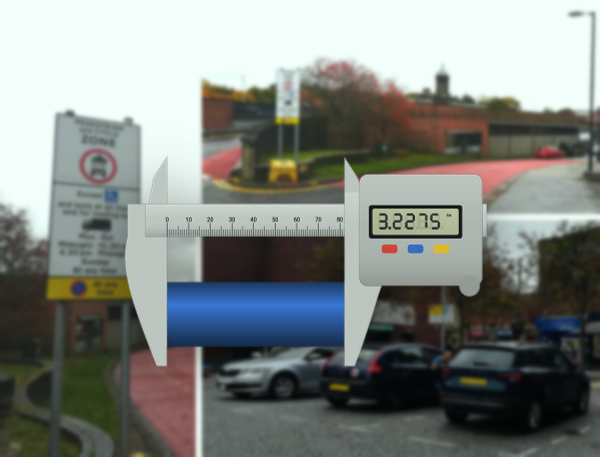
3.2275 in
